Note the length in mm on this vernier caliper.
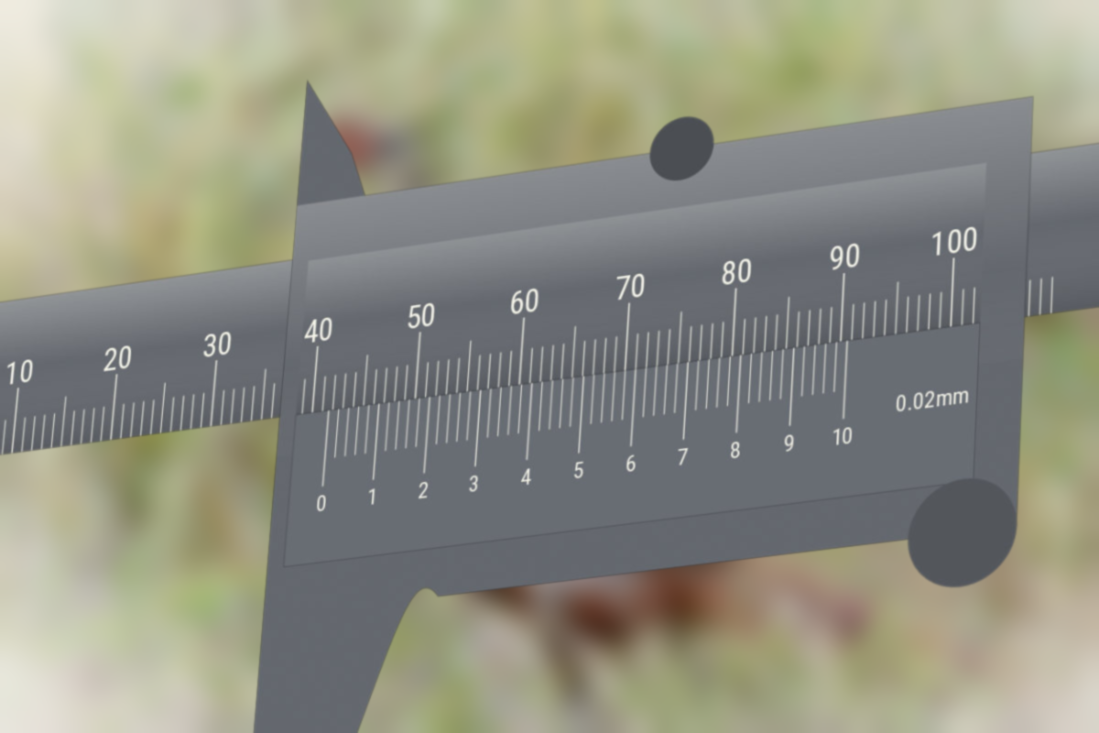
41.6 mm
